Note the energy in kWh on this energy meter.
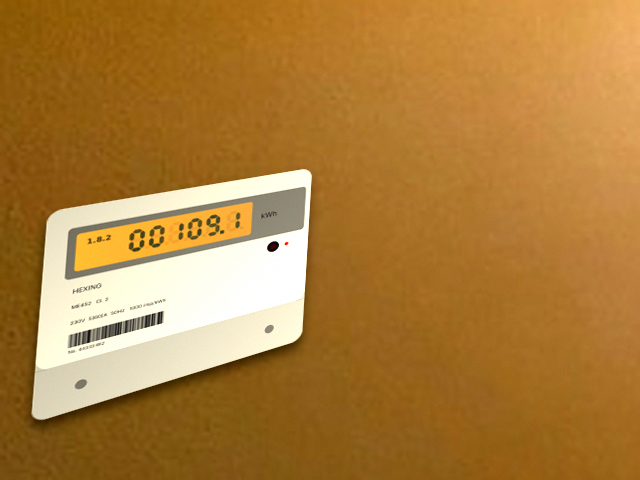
109.1 kWh
